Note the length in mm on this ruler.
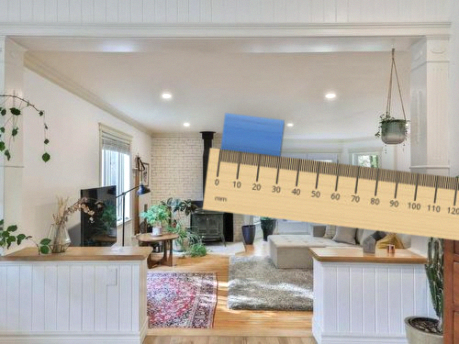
30 mm
